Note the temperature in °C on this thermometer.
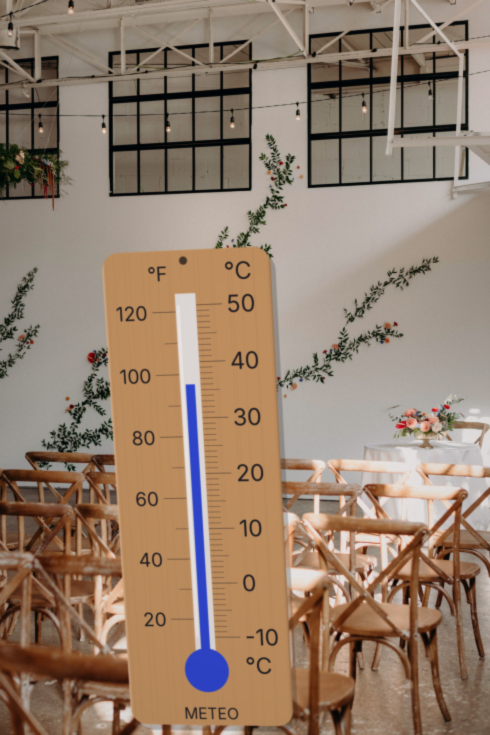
36 °C
